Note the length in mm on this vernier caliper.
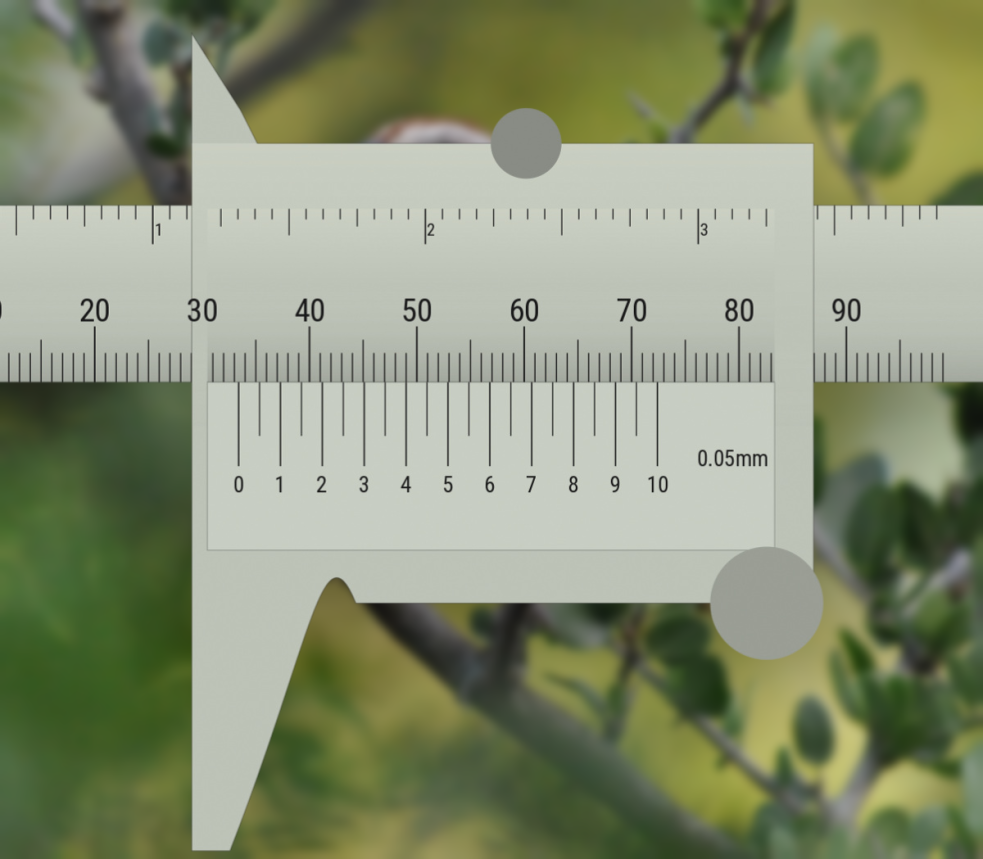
33.4 mm
